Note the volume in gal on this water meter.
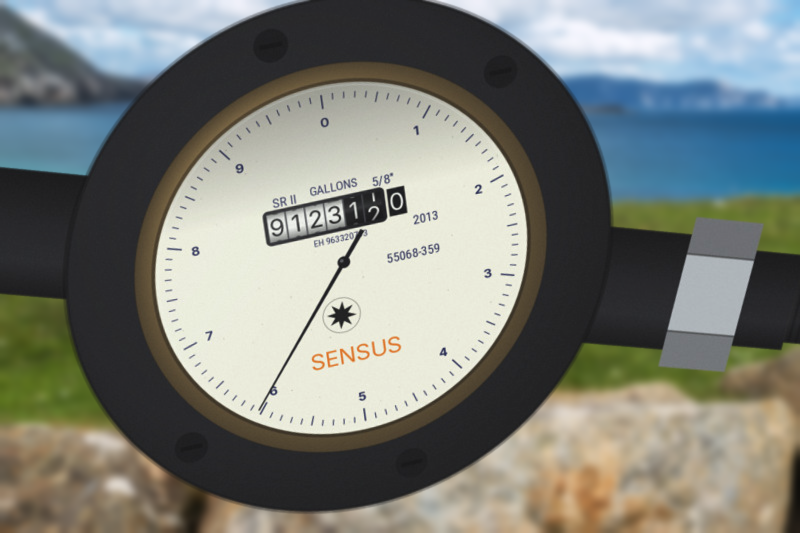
9123116.0 gal
